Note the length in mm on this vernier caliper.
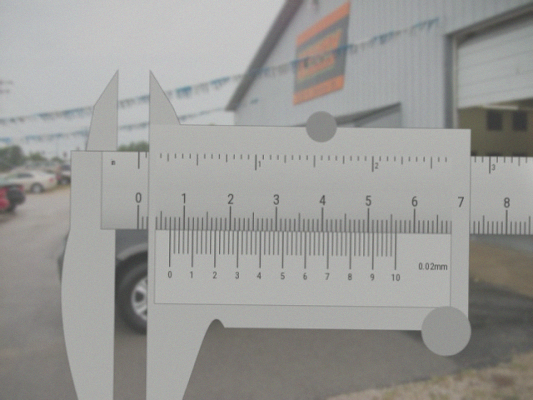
7.0 mm
